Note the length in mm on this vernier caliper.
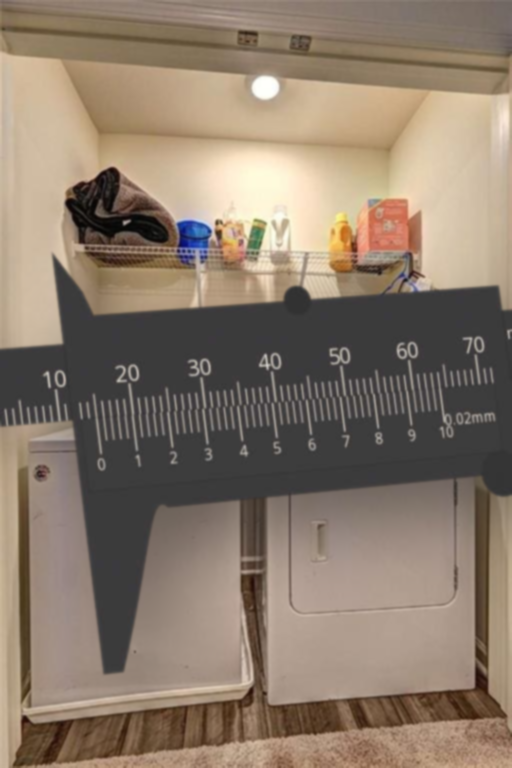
15.0 mm
